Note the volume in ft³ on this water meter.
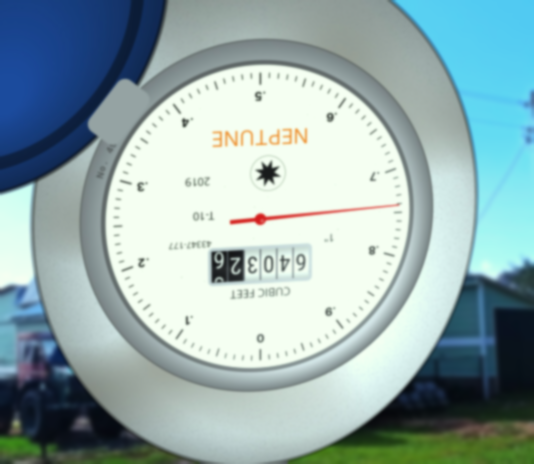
640325.74 ft³
